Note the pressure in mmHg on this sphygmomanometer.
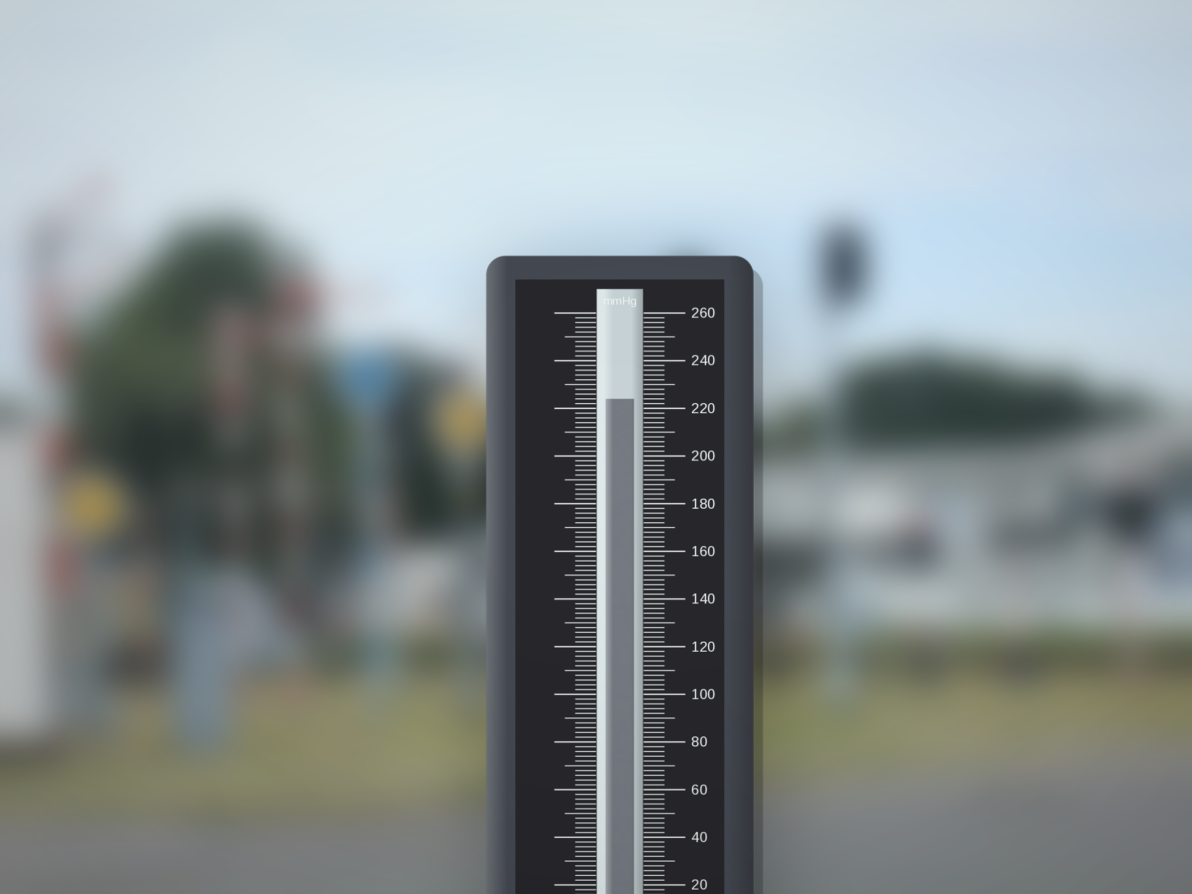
224 mmHg
